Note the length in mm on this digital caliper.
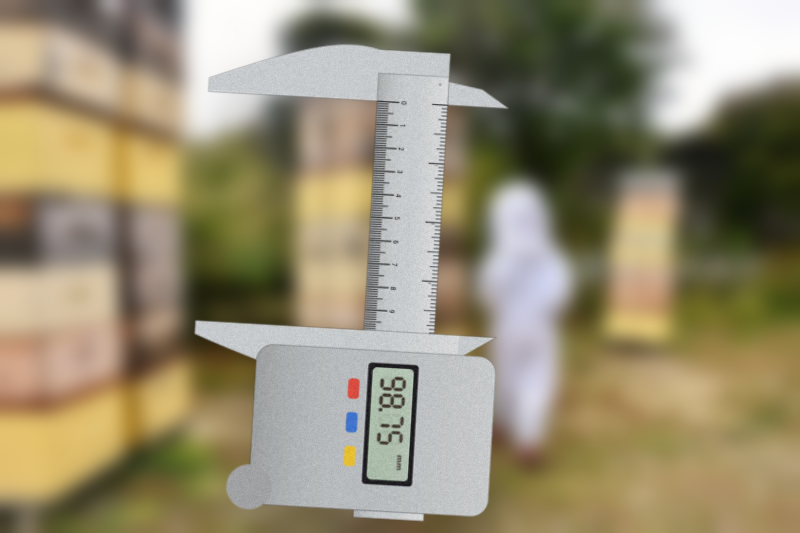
98.75 mm
